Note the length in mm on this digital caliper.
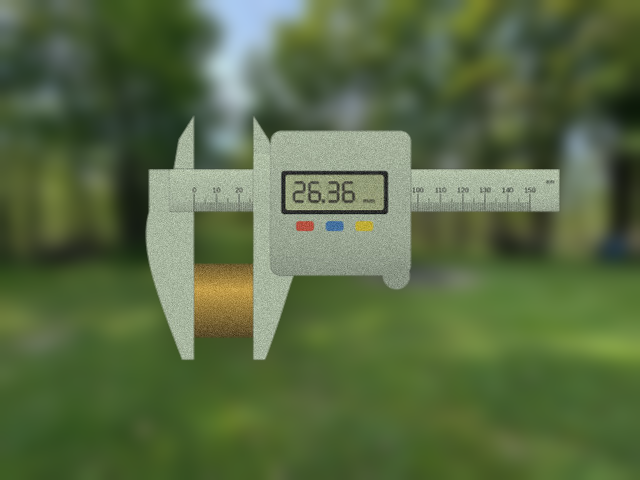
26.36 mm
